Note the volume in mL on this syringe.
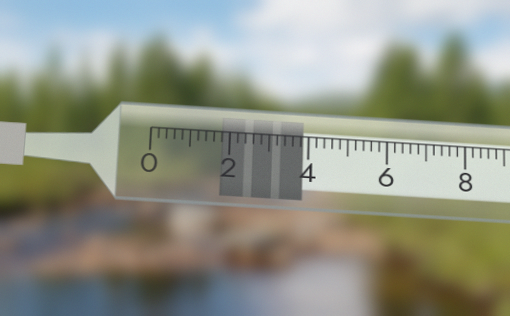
1.8 mL
